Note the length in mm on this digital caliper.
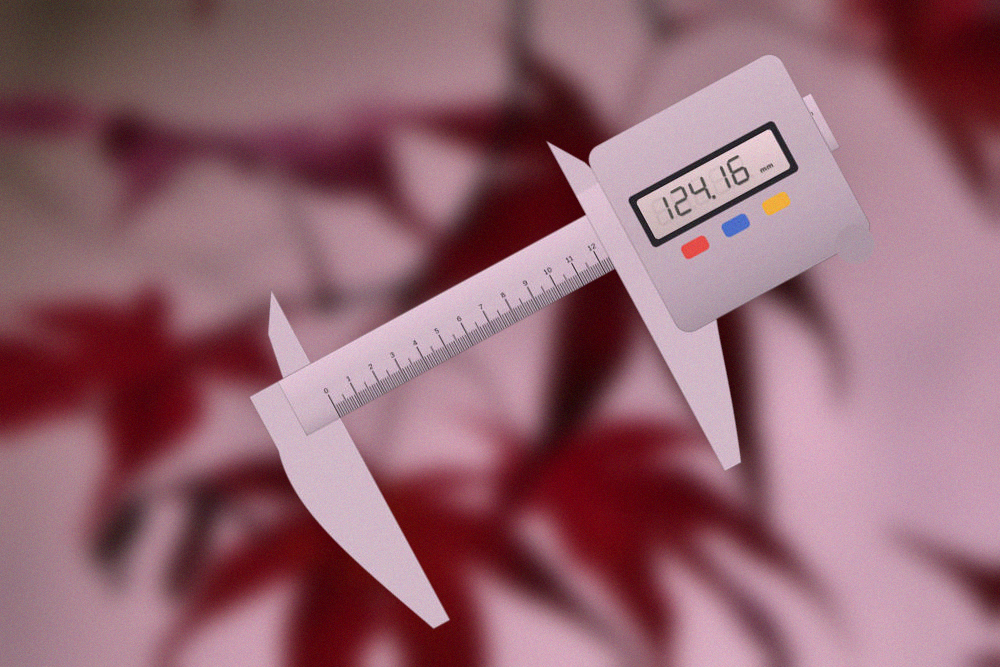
124.16 mm
